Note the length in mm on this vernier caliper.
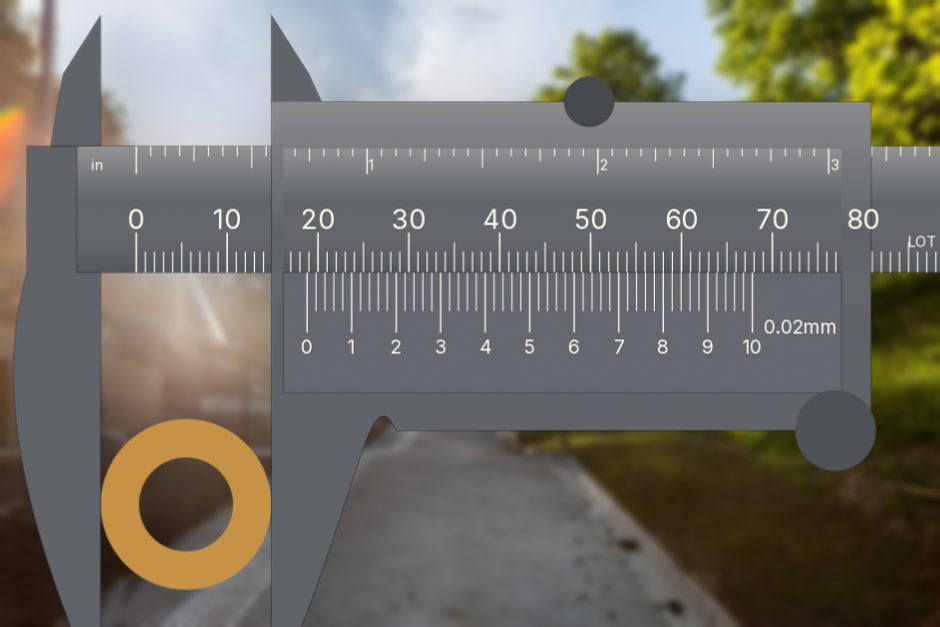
18.8 mm
